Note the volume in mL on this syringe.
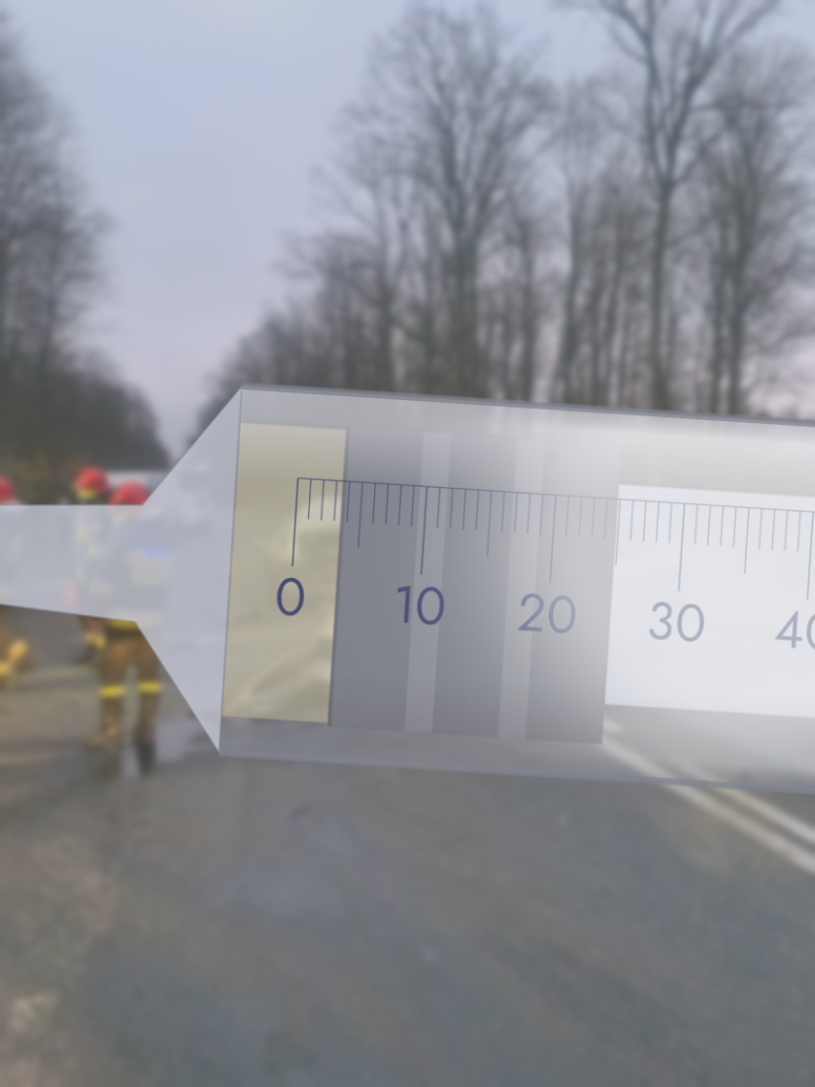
3.5 mL
